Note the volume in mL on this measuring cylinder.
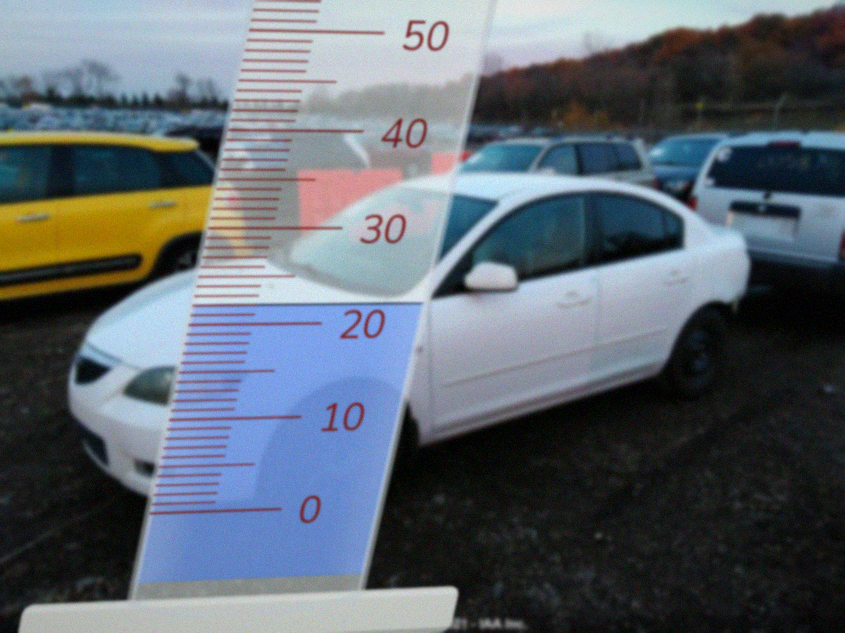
22 mL
